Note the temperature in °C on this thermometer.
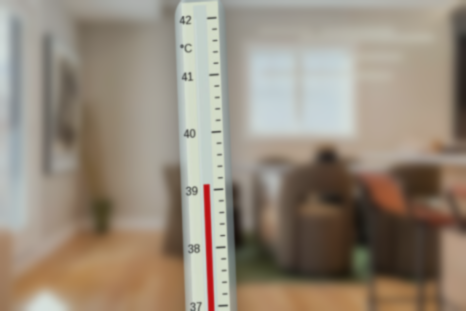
39.1 °C
